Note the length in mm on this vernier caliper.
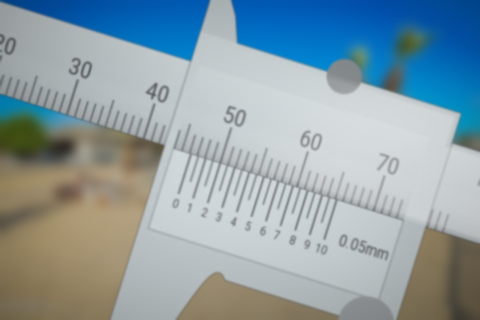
46.2 mm
